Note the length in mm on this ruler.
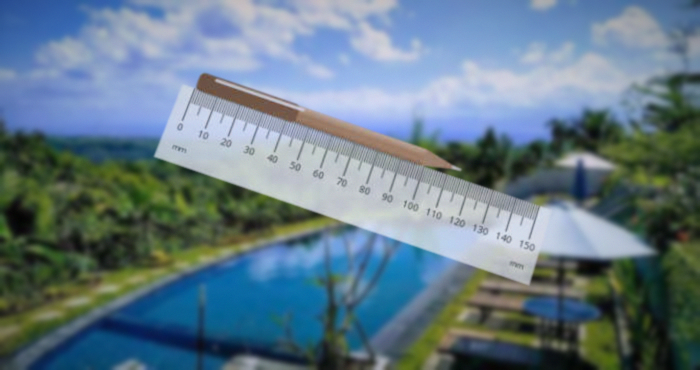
115 mm
